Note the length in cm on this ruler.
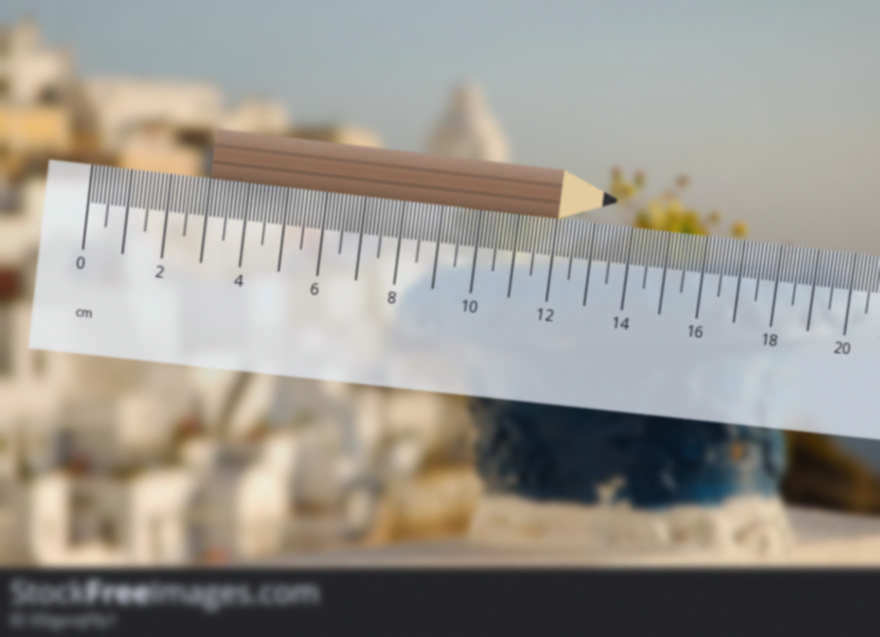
10.5 cm
